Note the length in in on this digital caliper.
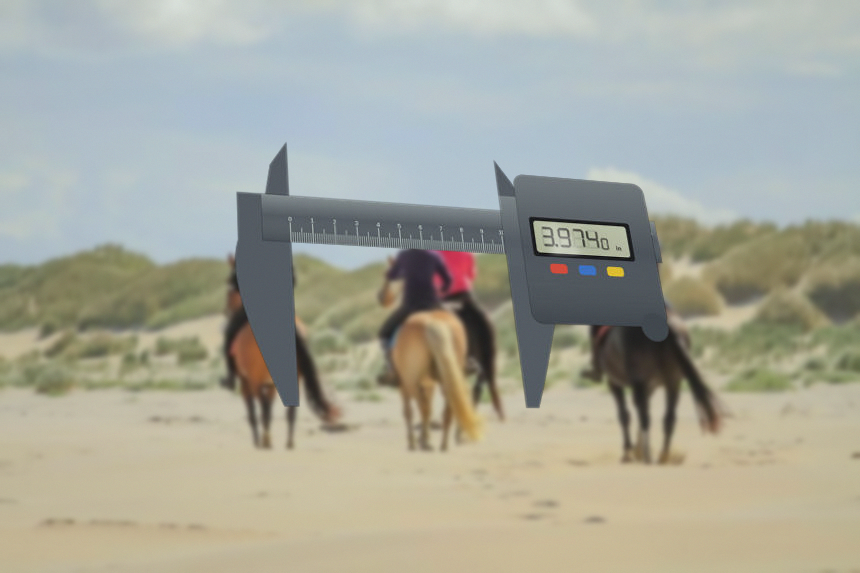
3.9740 in
